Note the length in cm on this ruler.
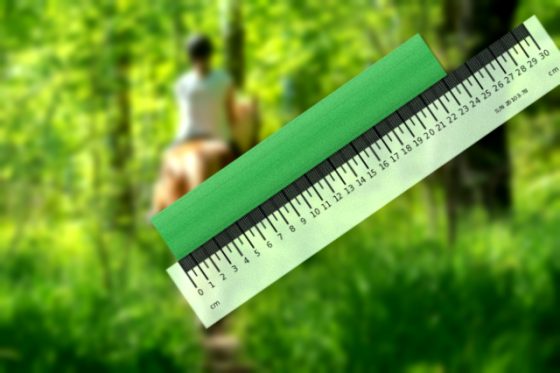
23.5 cm
